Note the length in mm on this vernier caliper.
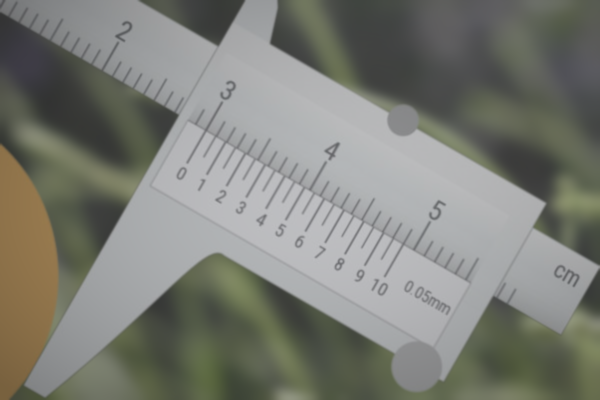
30.0 mm
